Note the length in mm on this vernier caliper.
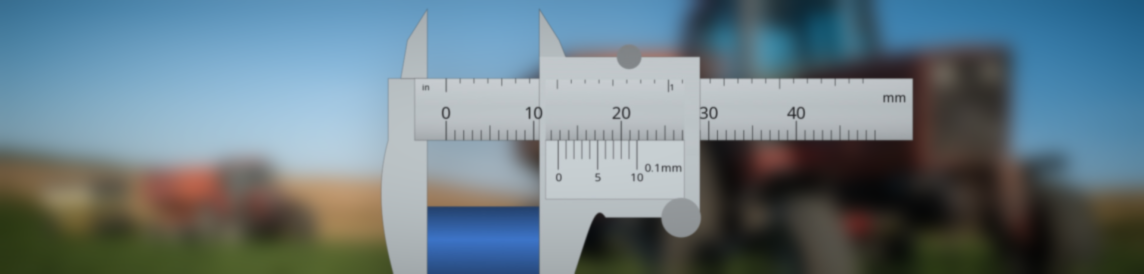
12.8 mm
